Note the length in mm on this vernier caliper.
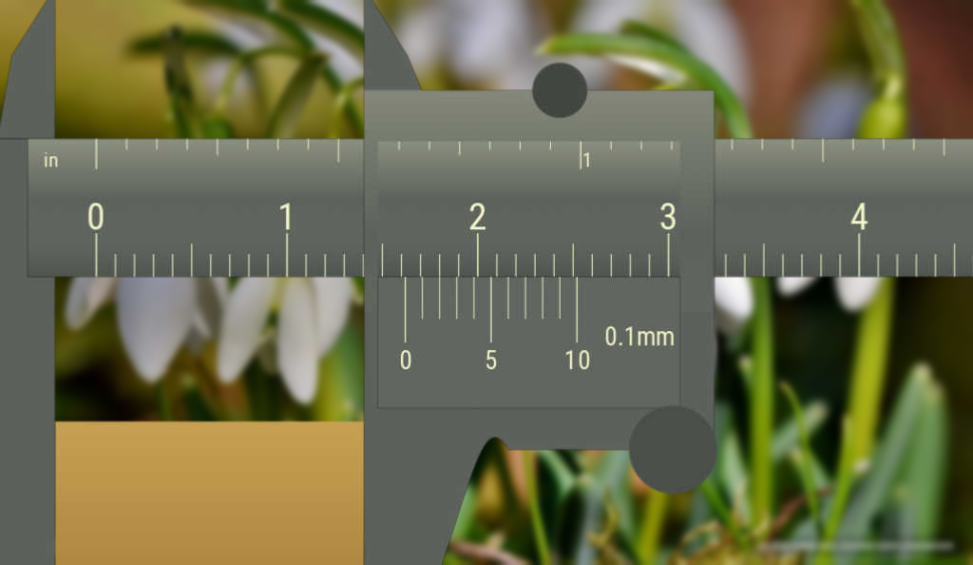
16.2 mm
